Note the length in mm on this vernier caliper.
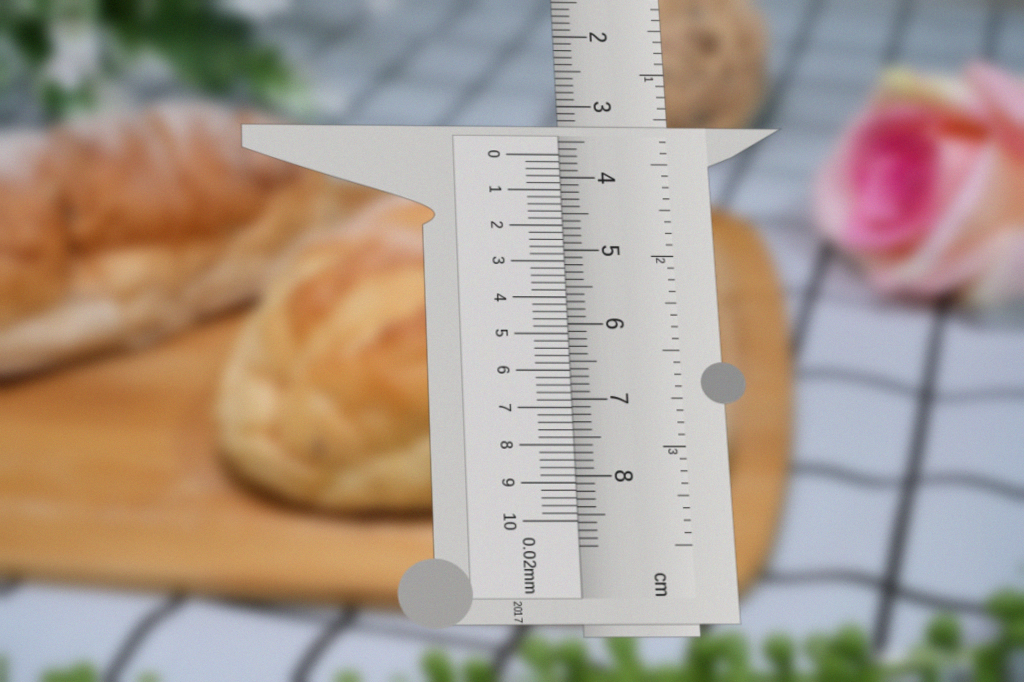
36.8 mm
